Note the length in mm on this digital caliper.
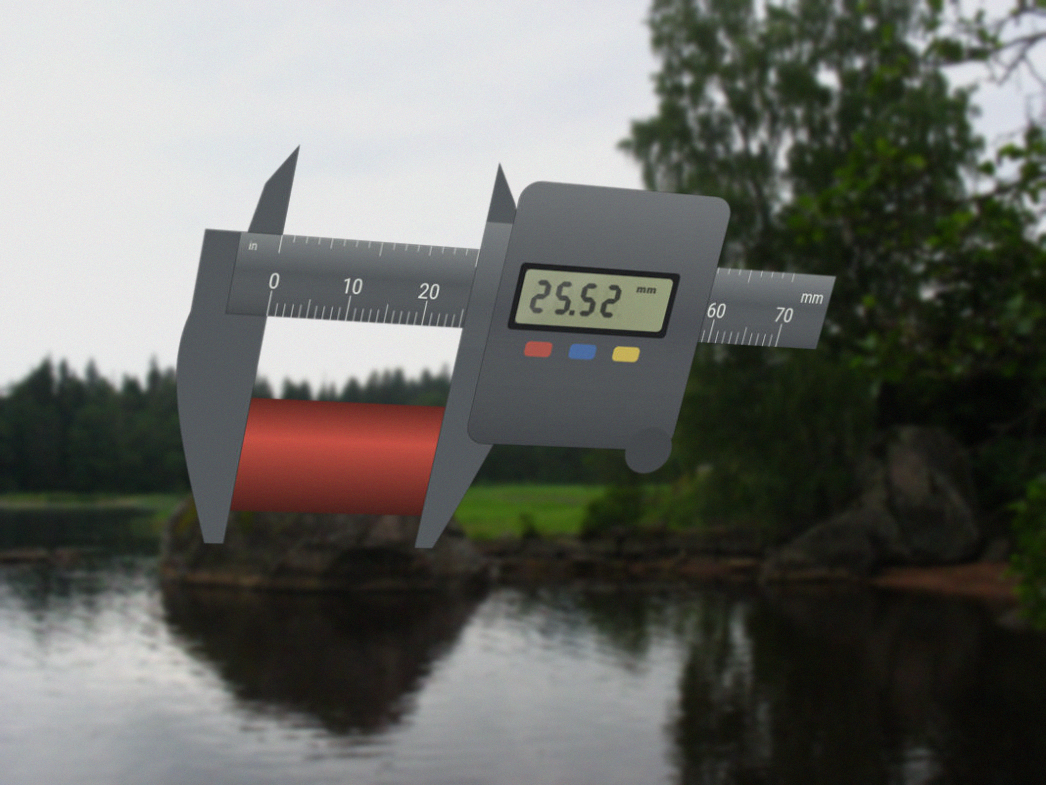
25.52 mm
